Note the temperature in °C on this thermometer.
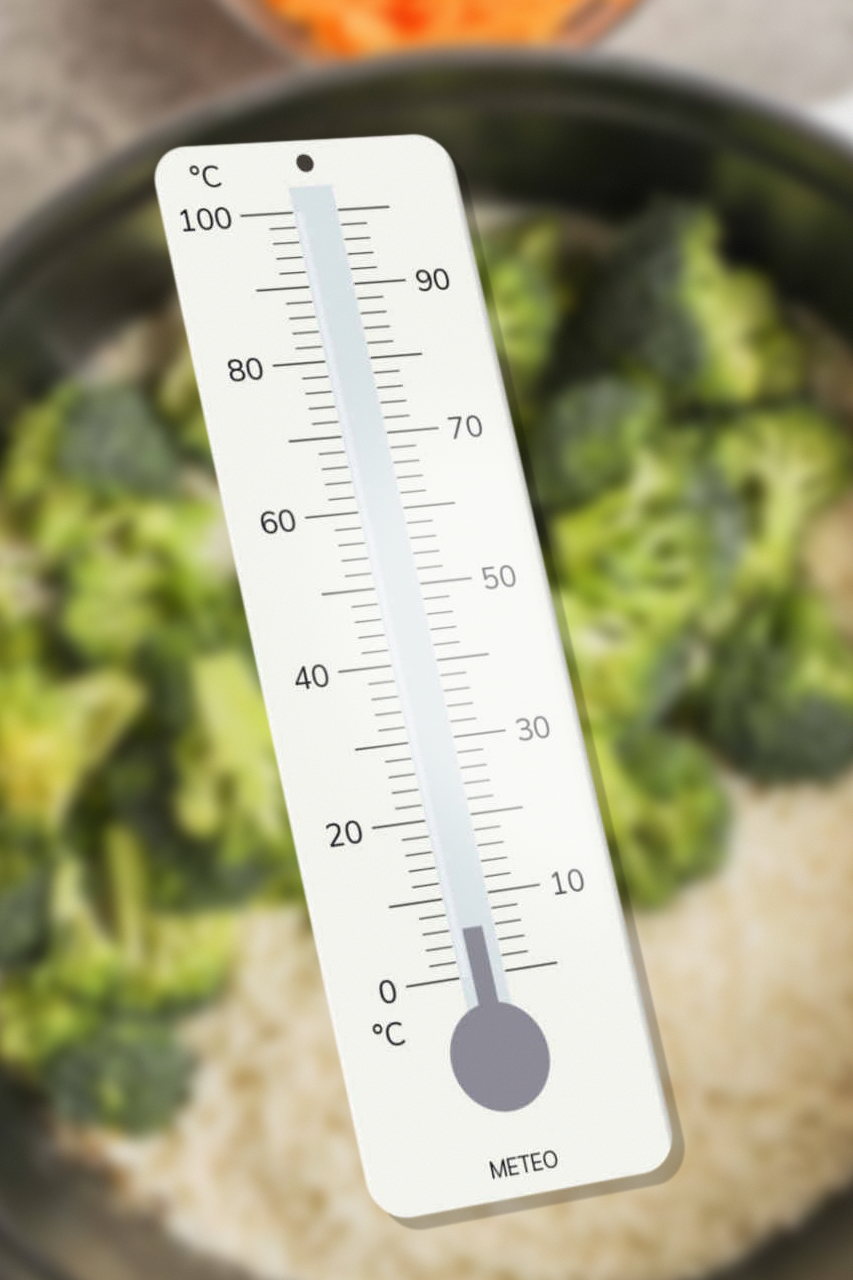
6 °C
